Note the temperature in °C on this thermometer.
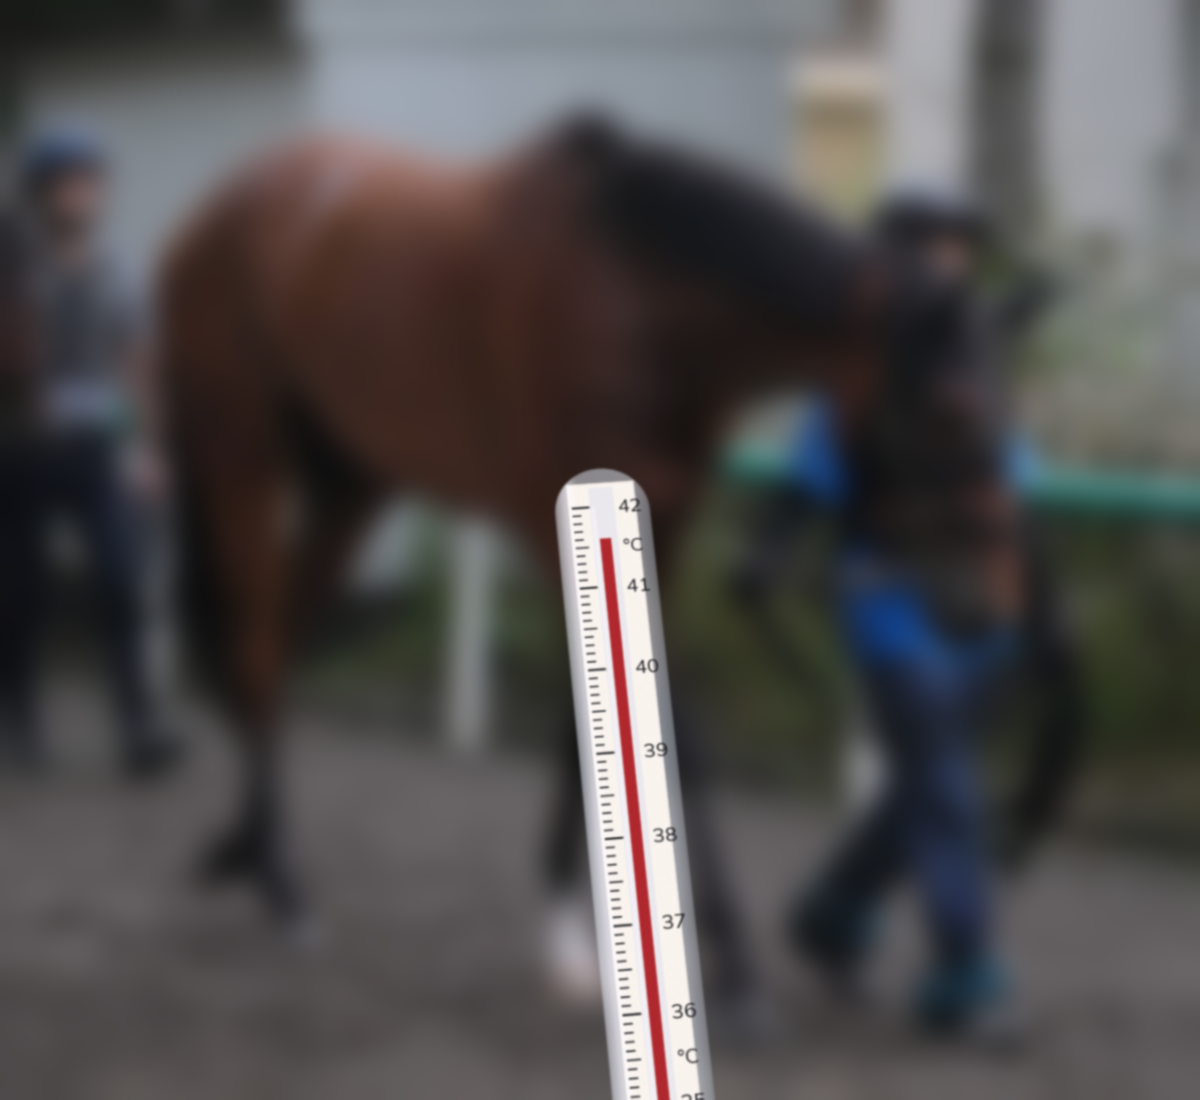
41.6 °C
